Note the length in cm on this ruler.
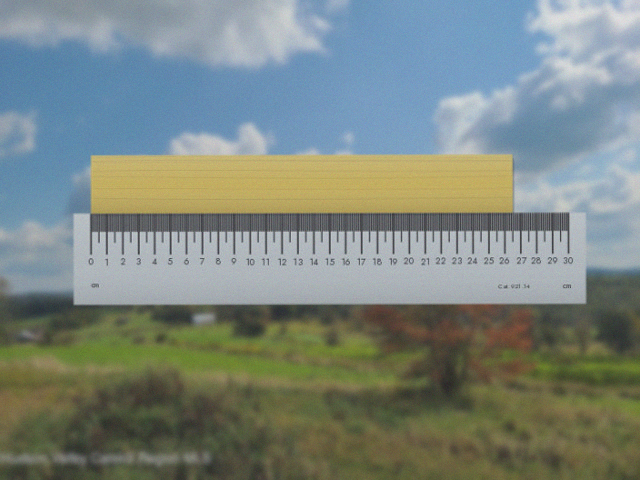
26.5 cm
